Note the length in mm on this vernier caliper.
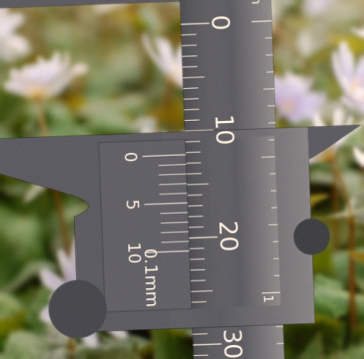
12.2 mm
